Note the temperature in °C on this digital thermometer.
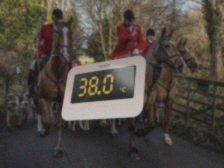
38.0 °C
